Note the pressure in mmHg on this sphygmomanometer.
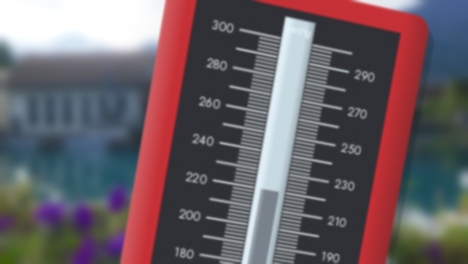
220 mmHg
